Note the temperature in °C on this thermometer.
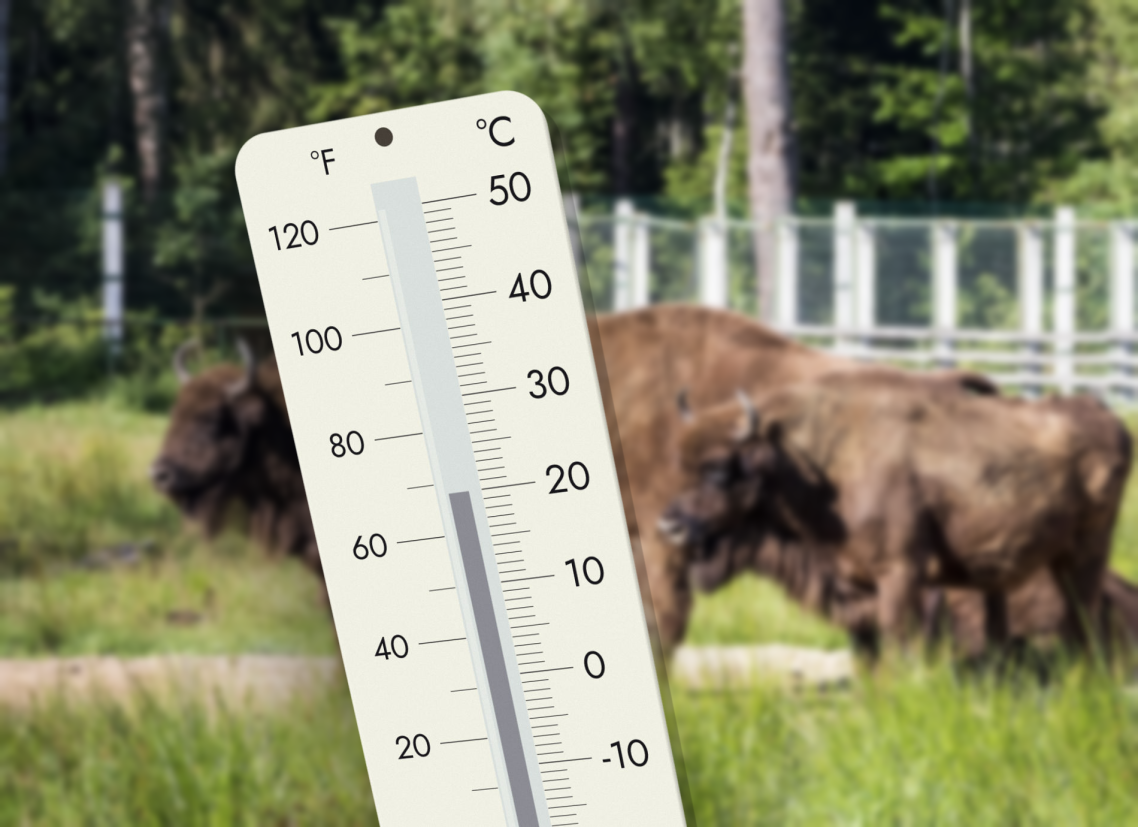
20 °C
